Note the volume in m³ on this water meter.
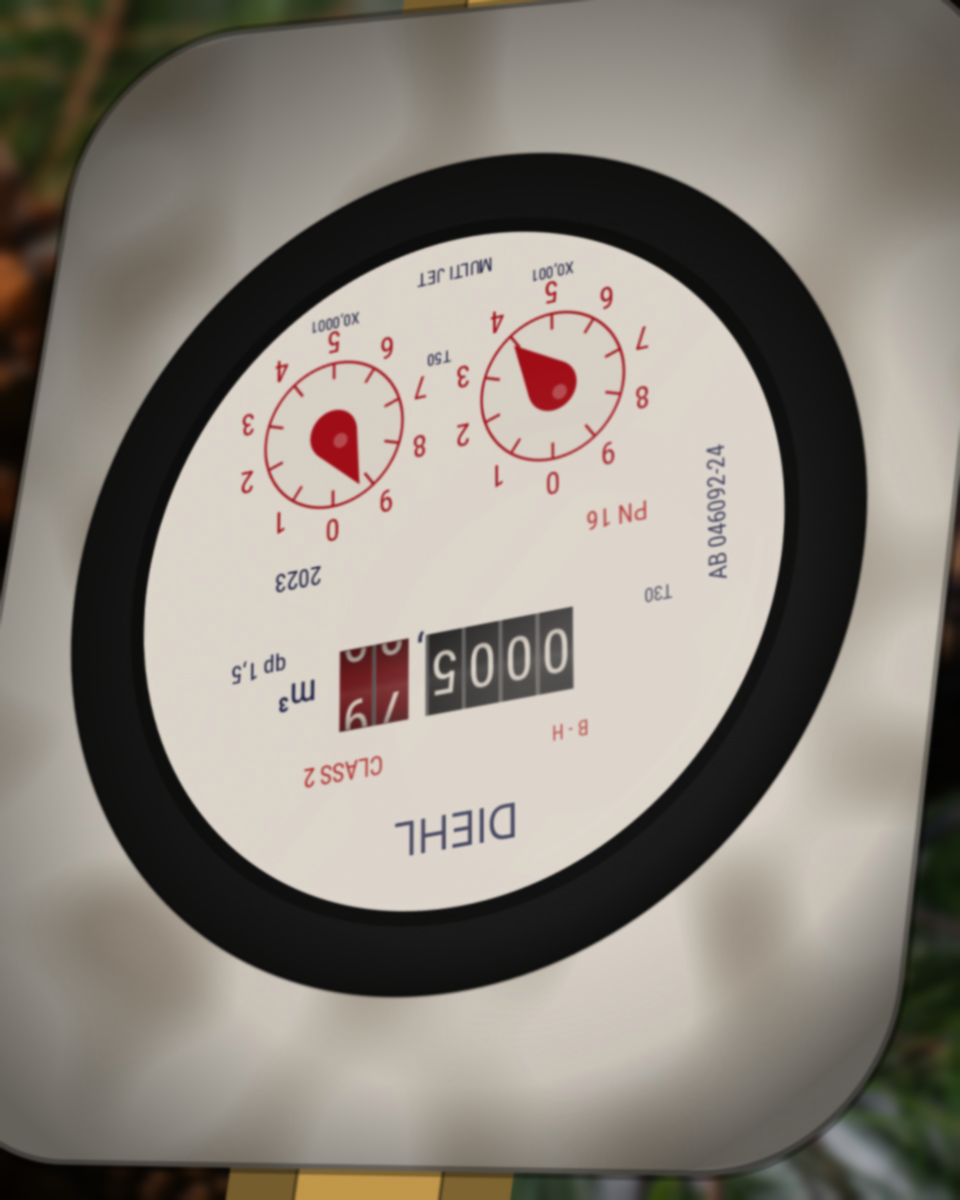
5.7939 m³
